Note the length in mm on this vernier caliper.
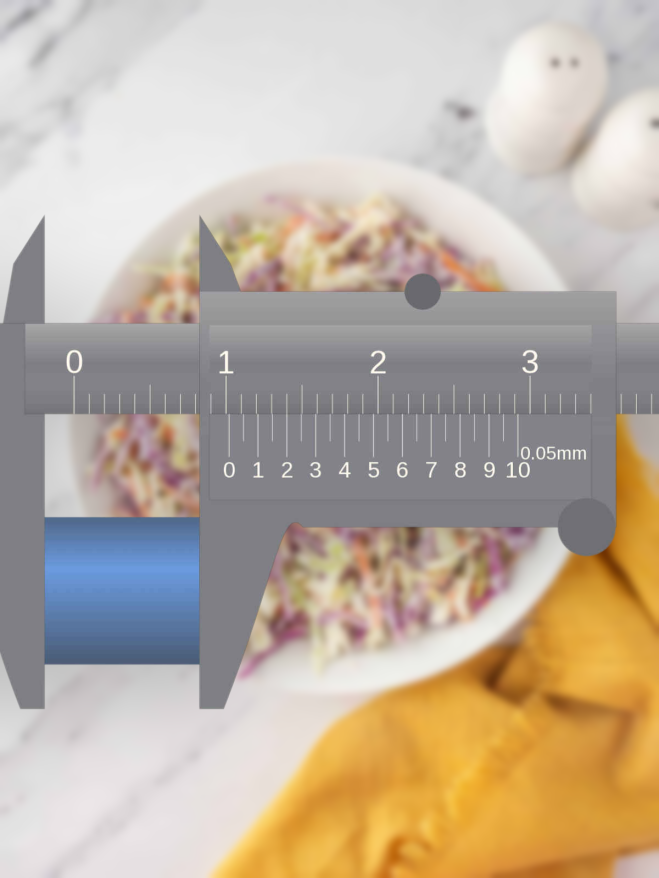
10.2 mm
